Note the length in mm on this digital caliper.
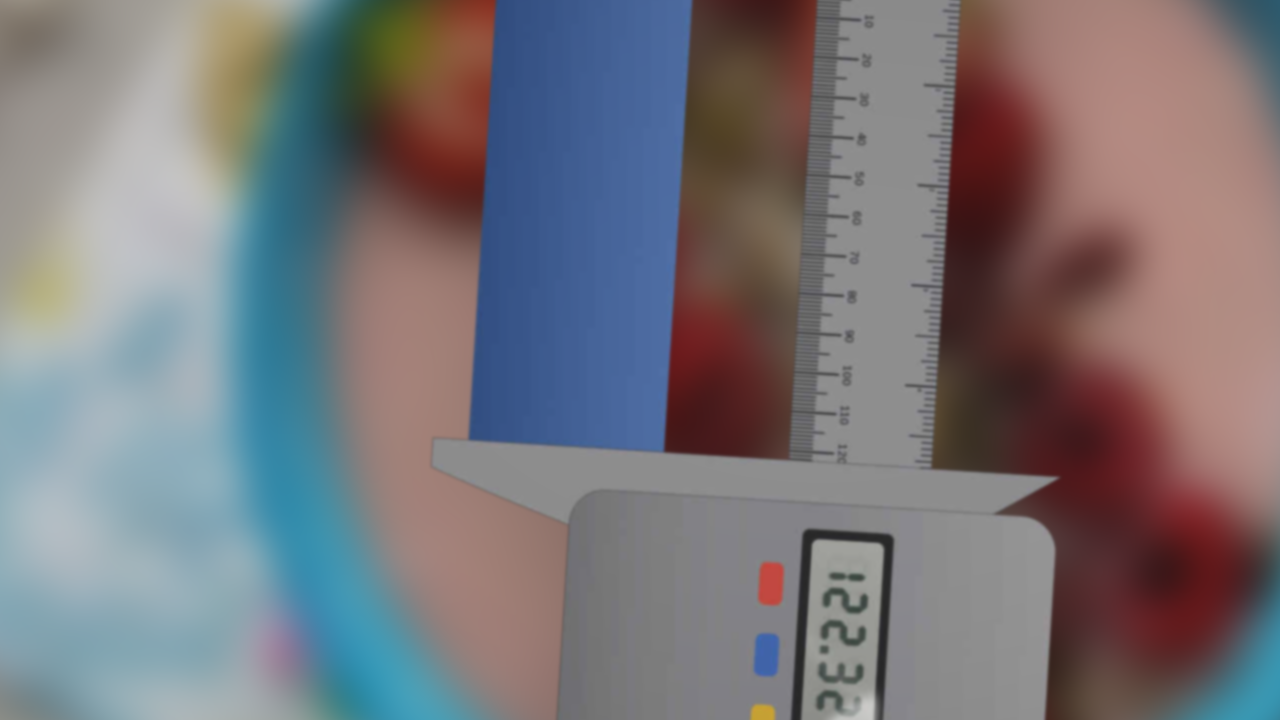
122.32 mm
